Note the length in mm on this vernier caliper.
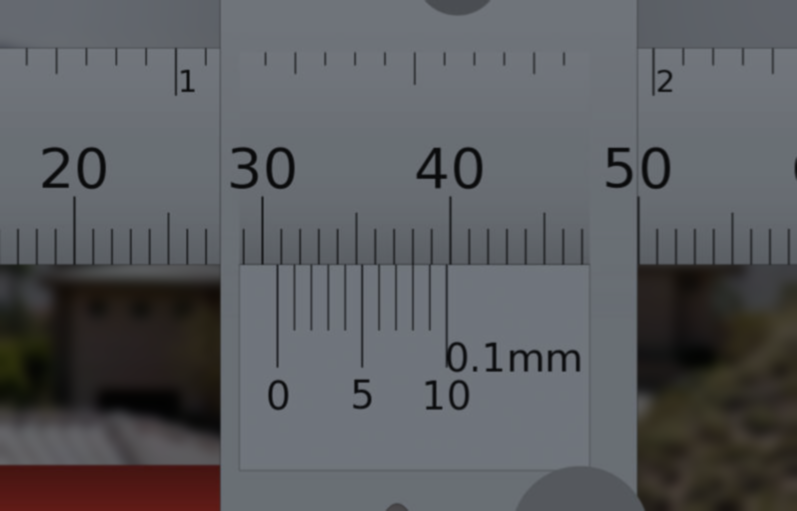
30.8 mm
